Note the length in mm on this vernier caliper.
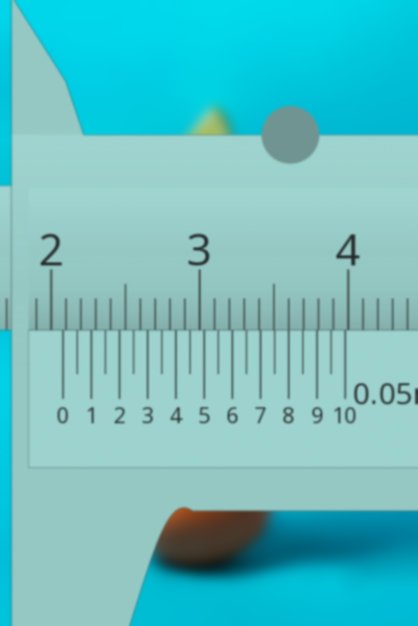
20.8 mm
